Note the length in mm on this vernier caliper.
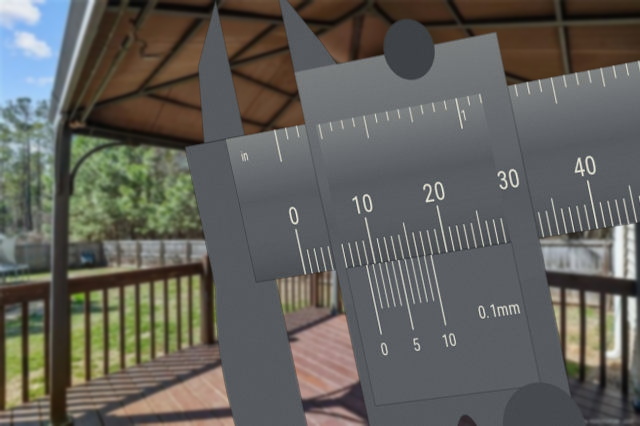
8.8 mm
